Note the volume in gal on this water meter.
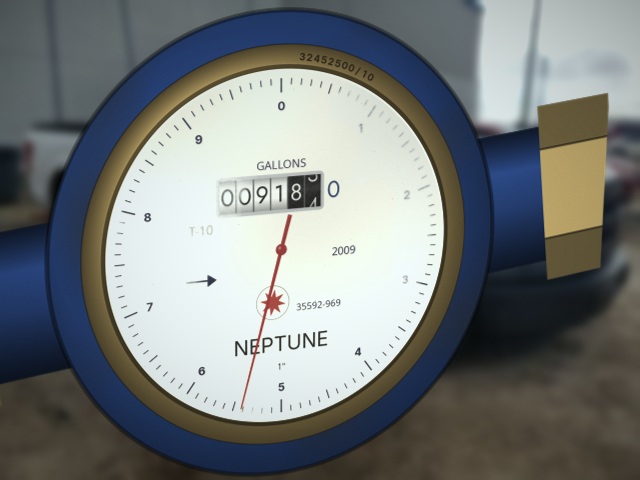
91835.4 gal
